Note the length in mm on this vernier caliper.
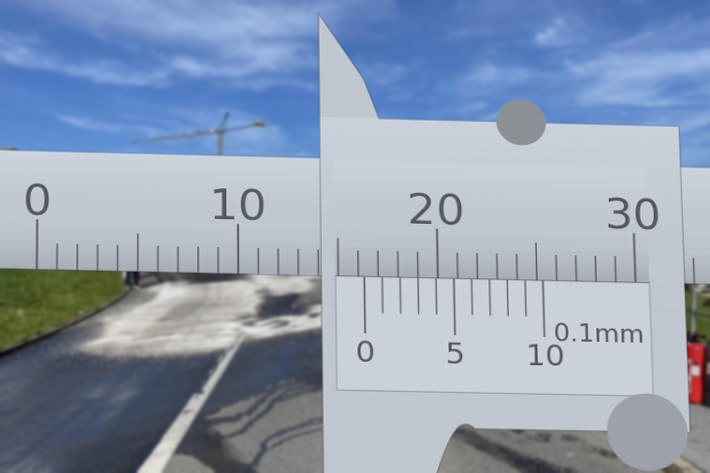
16.3 mm
